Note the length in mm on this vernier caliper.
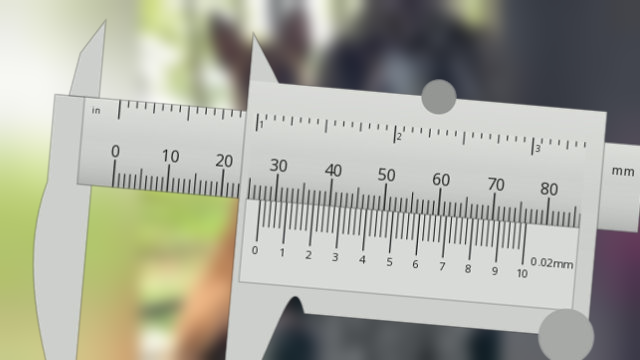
27.2 mm
